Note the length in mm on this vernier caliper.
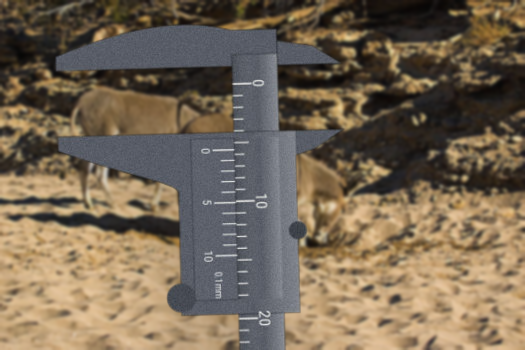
5.6 mm
